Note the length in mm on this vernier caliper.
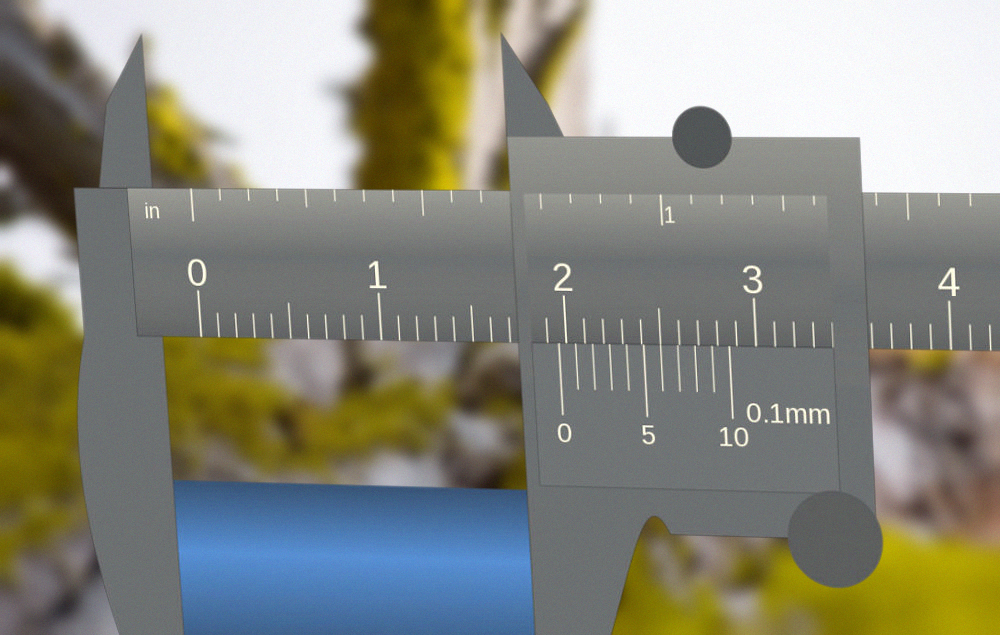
19.6 mm
